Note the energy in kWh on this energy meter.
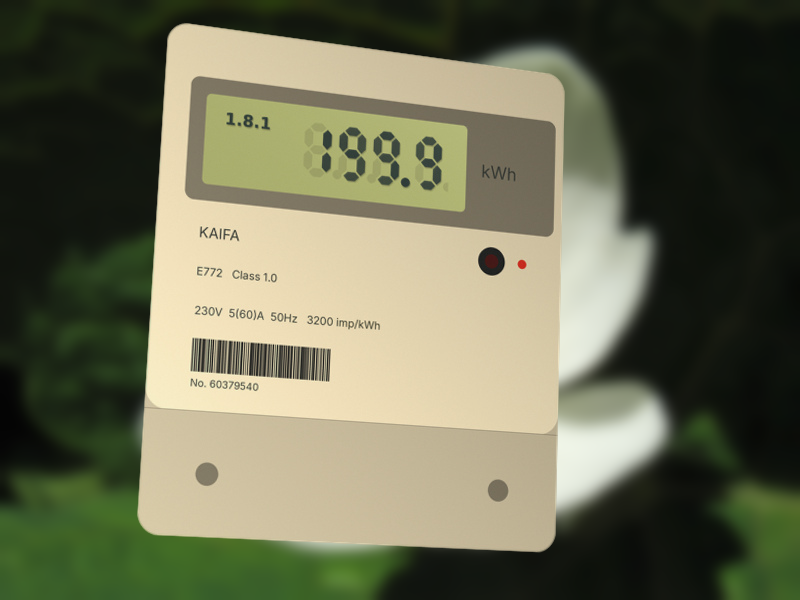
199.9 kWh
